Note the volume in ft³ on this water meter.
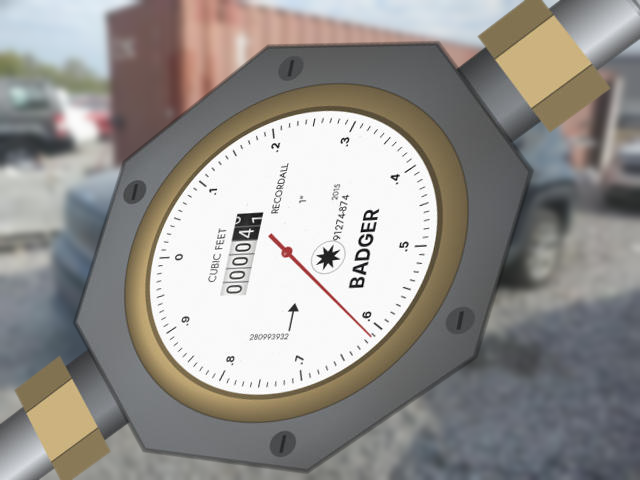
40.61 ft³
